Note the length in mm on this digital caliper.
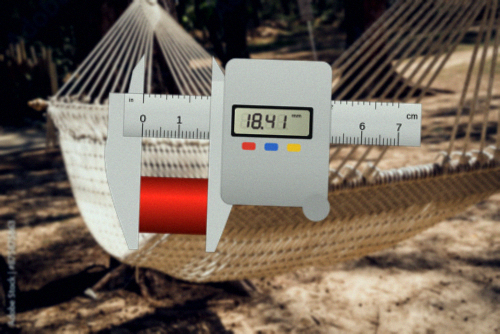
18.41 mm
